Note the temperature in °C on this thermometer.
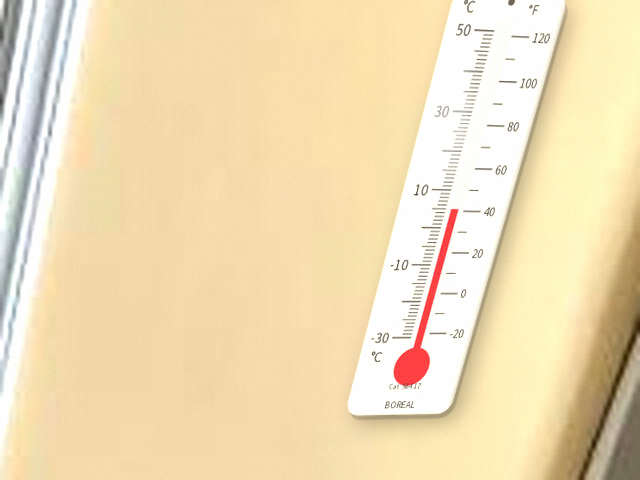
5 °C
